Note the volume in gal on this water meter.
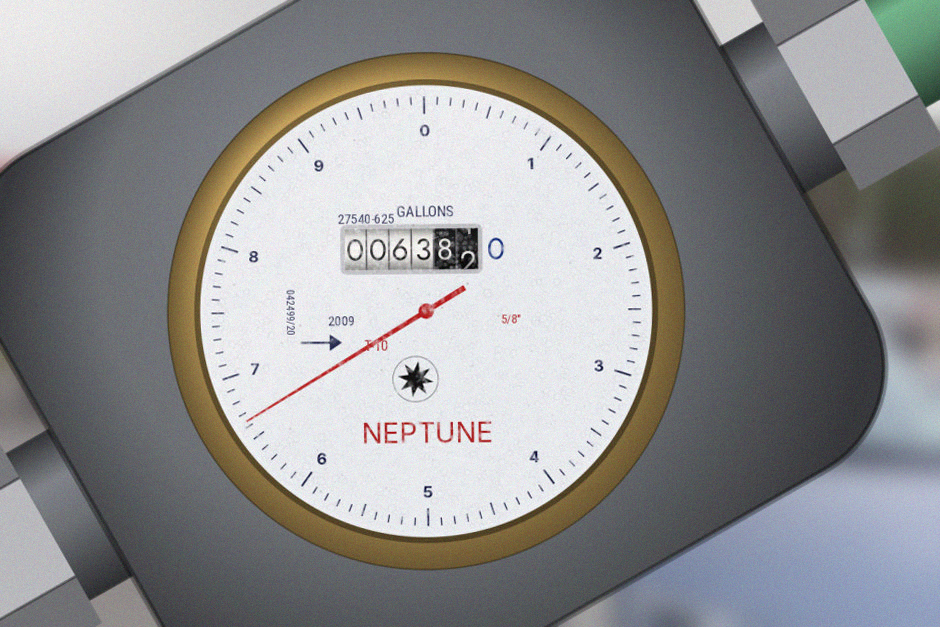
63816.6 gal
